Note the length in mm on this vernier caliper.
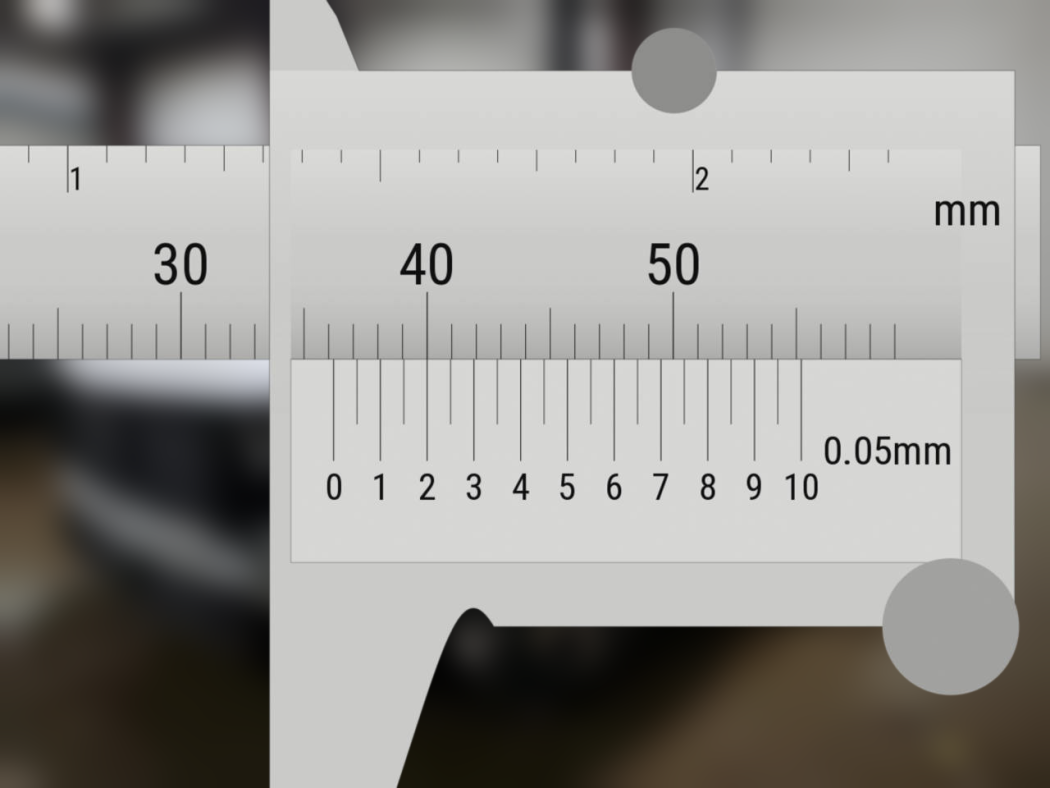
36.20 mm
